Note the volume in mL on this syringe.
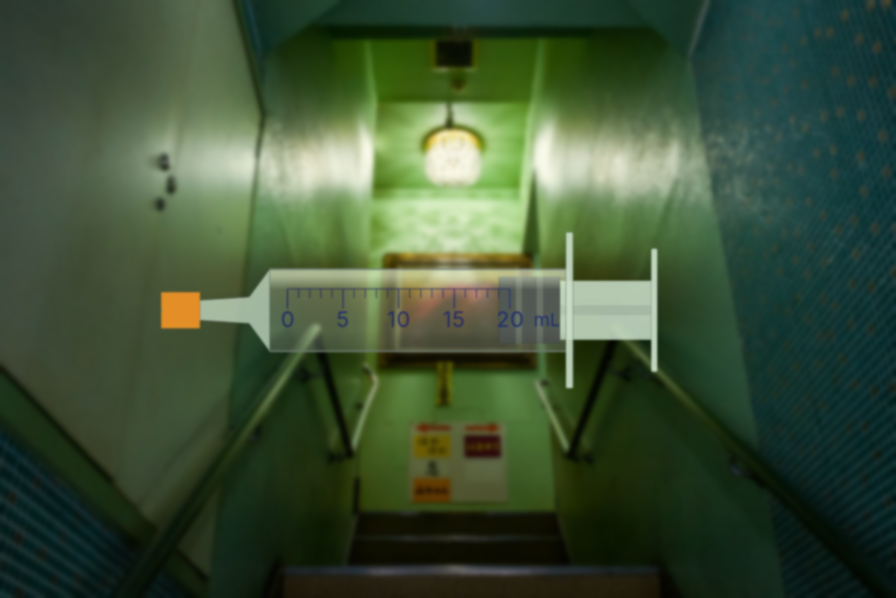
19 mL
